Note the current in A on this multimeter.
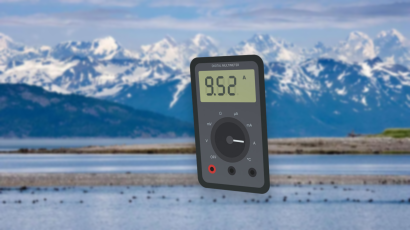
9.52 A
